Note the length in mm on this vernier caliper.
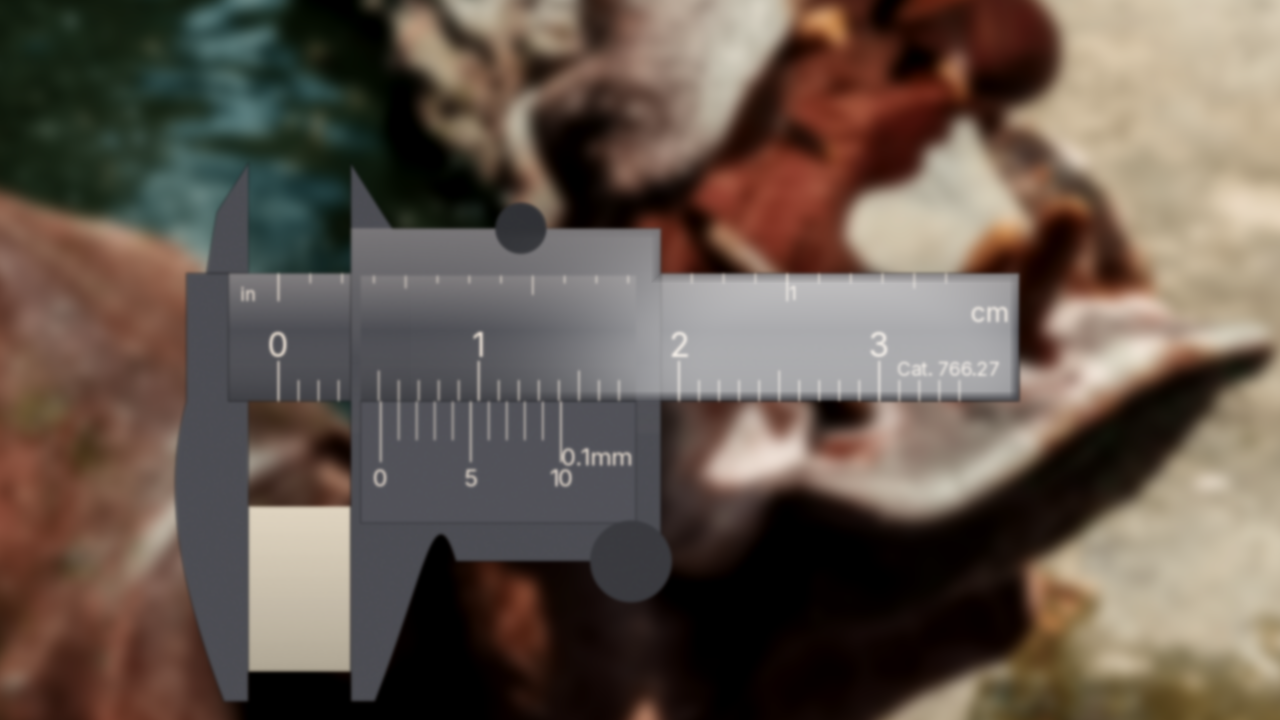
5.1 mm
